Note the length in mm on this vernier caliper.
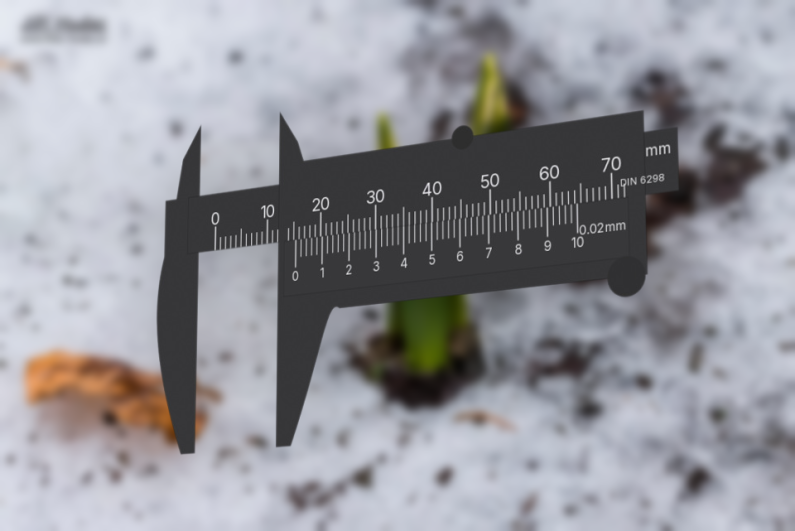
15.4 mm
